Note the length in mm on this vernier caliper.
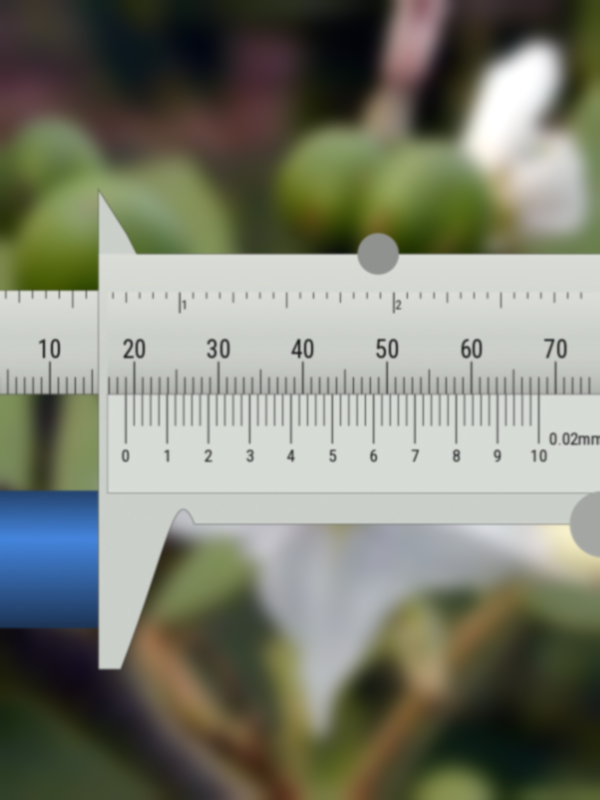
19.0 mm
